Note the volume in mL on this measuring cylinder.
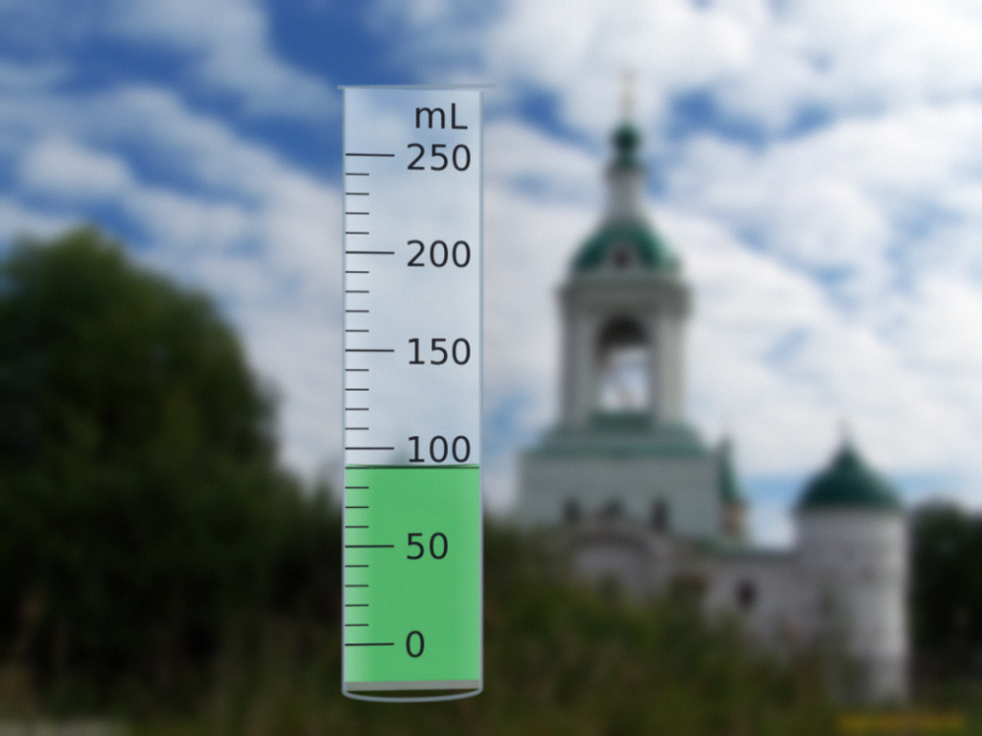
90 mL
